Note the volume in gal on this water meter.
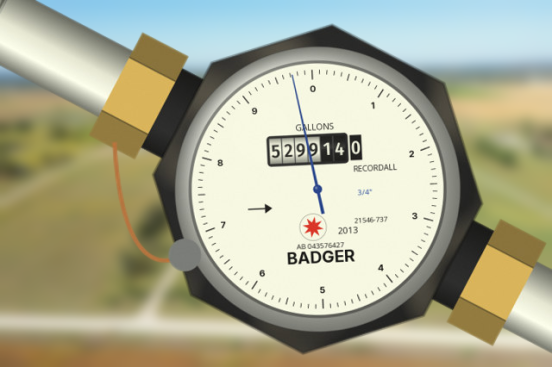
5299139.7 gal
